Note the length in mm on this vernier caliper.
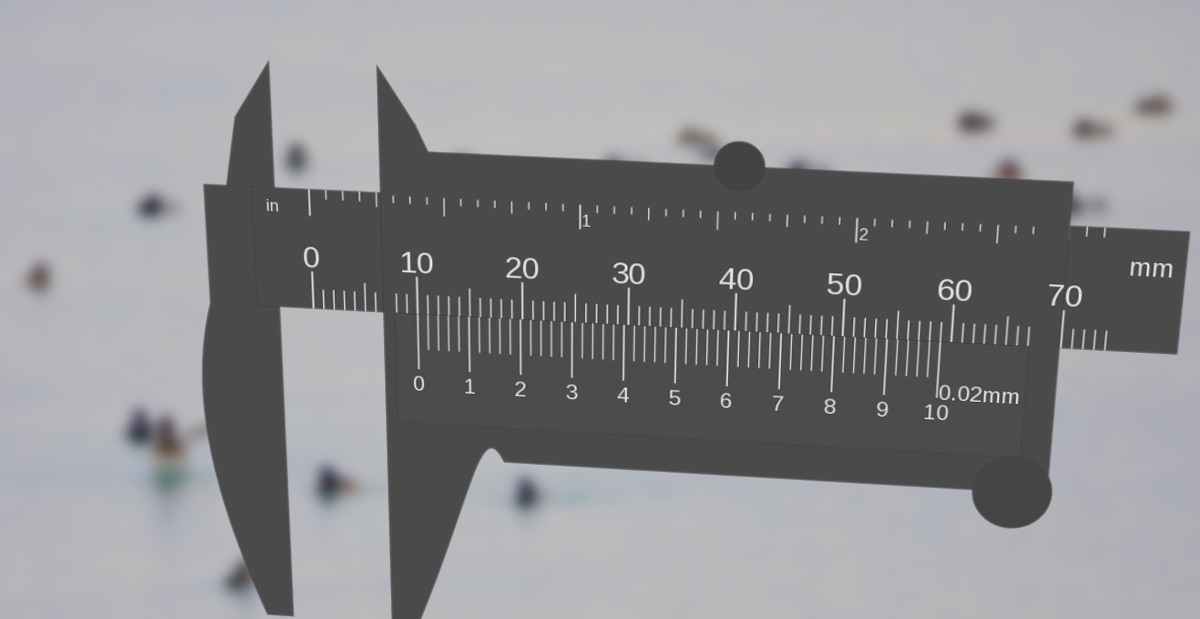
10.0 mm
